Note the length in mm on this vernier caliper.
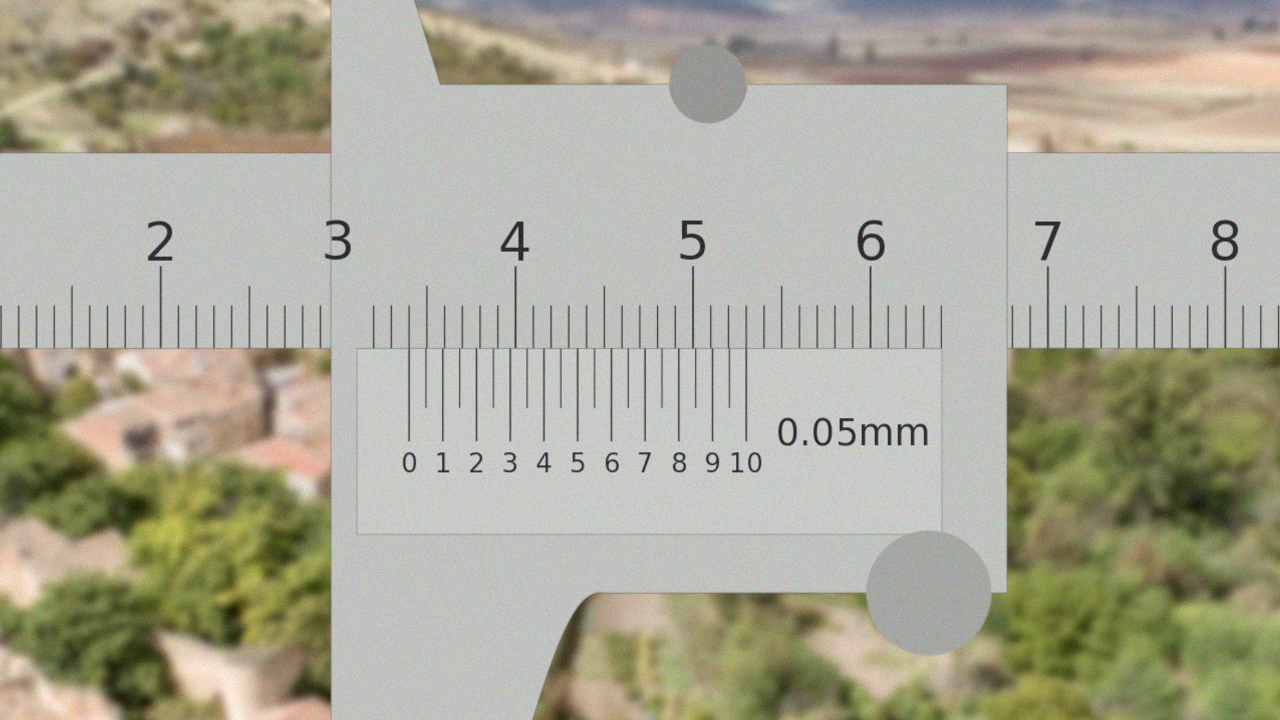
34.0 mm
